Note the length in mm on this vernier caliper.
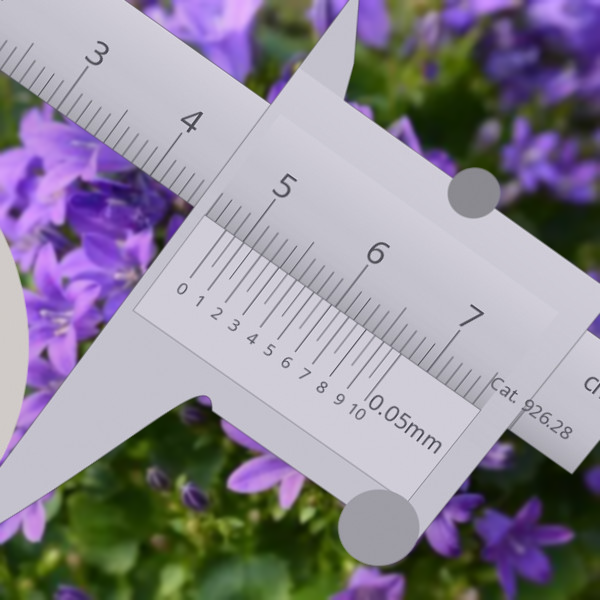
48.2 mm
